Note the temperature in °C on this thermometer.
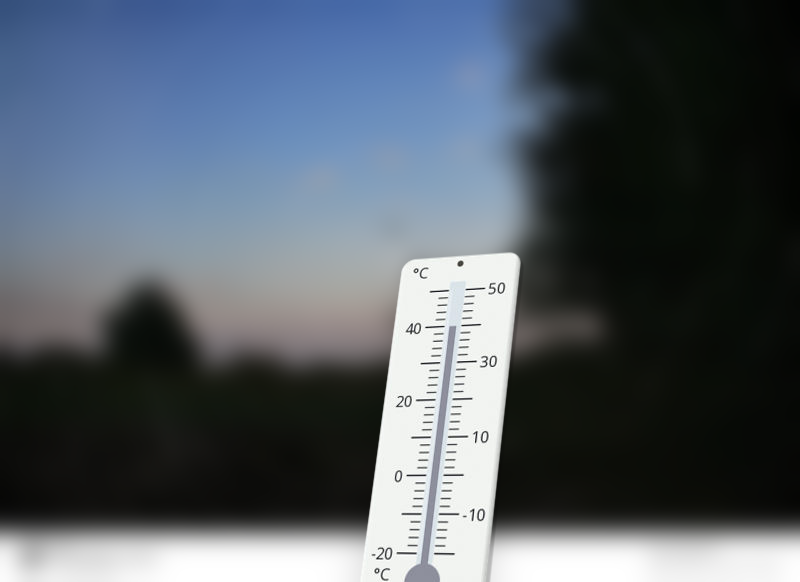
40 °C
